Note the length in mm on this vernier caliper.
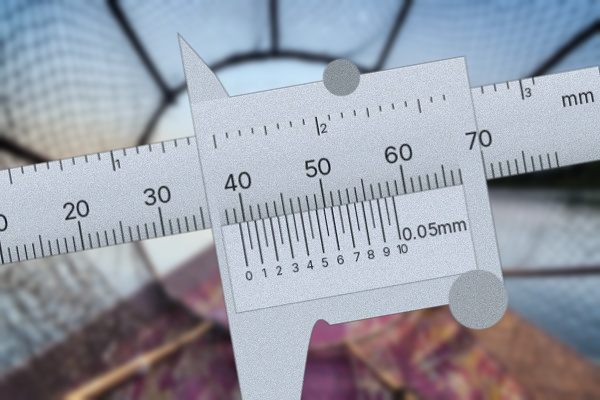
39.4 mm
